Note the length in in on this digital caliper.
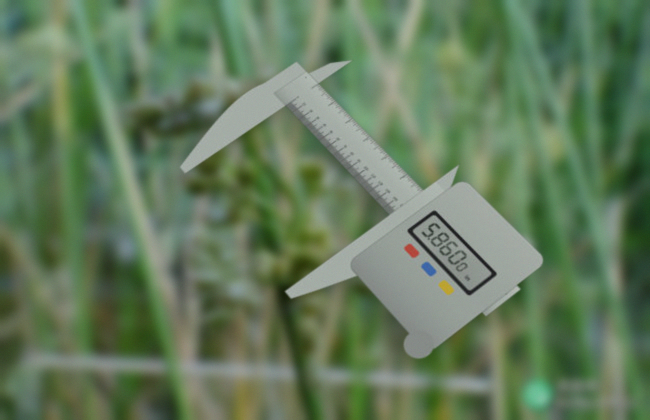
5.8600 in
